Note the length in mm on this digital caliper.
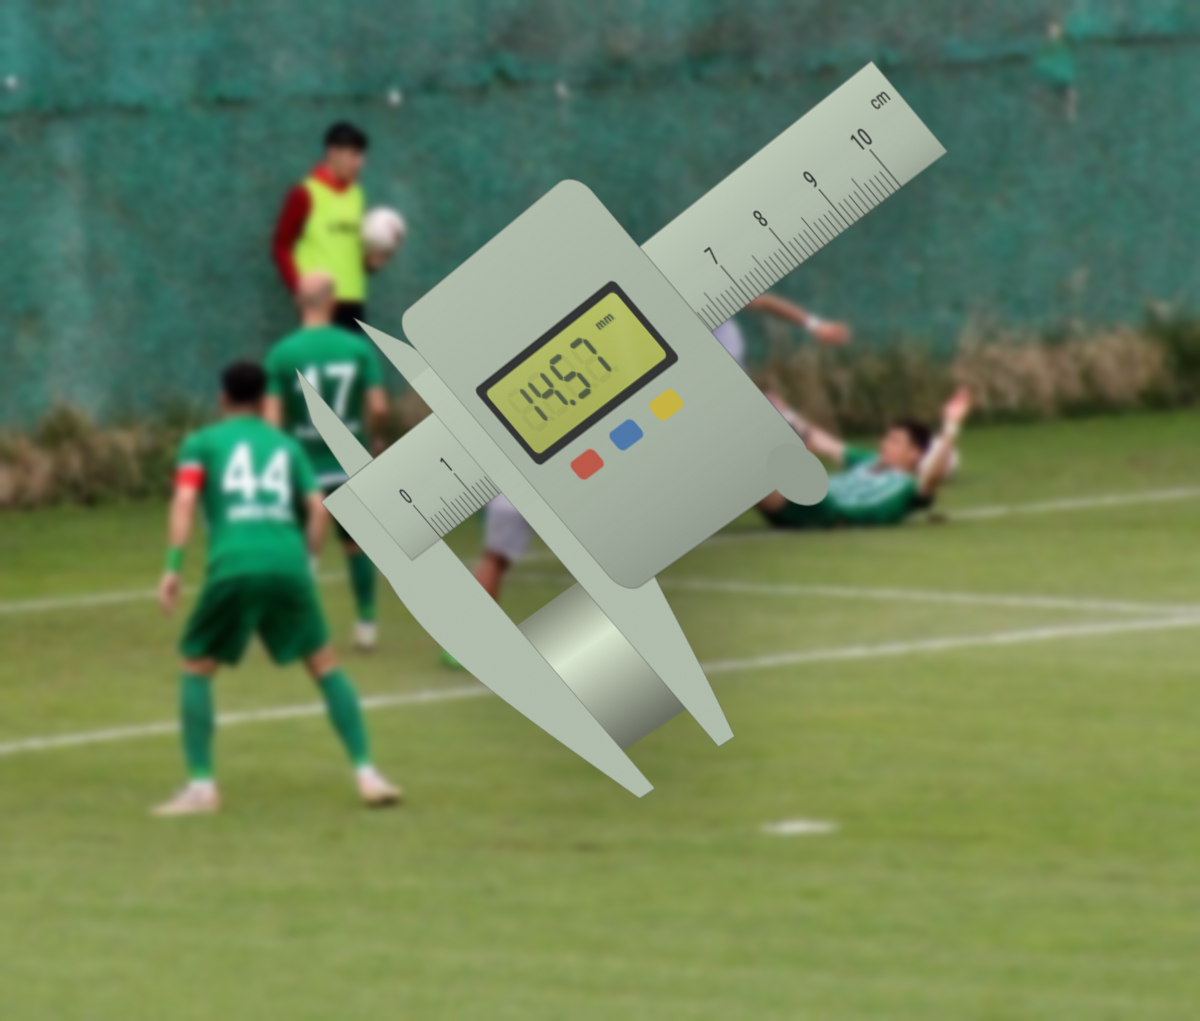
14.57 mm
